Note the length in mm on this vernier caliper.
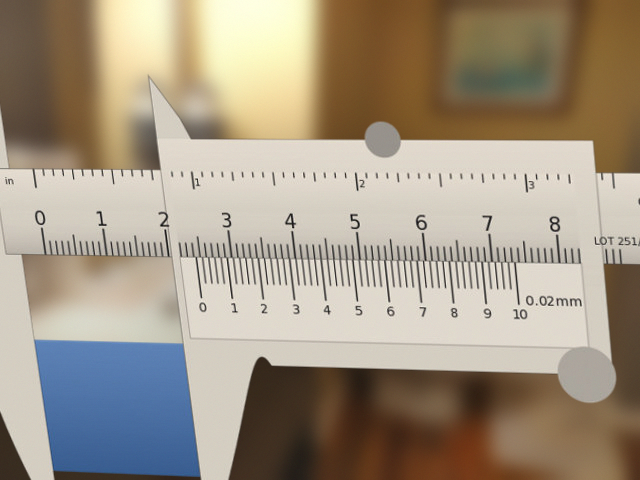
24.4 mm
